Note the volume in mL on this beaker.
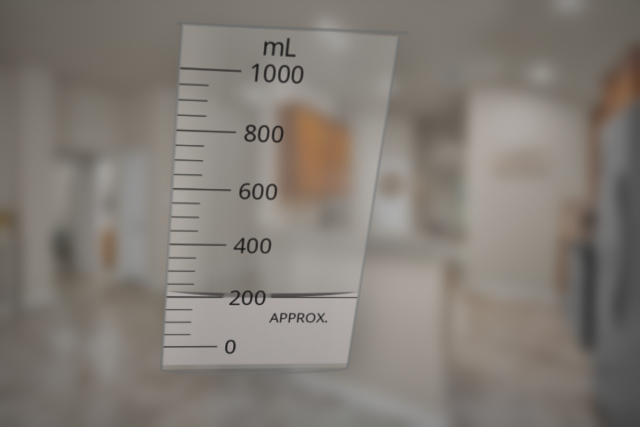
200 mL
